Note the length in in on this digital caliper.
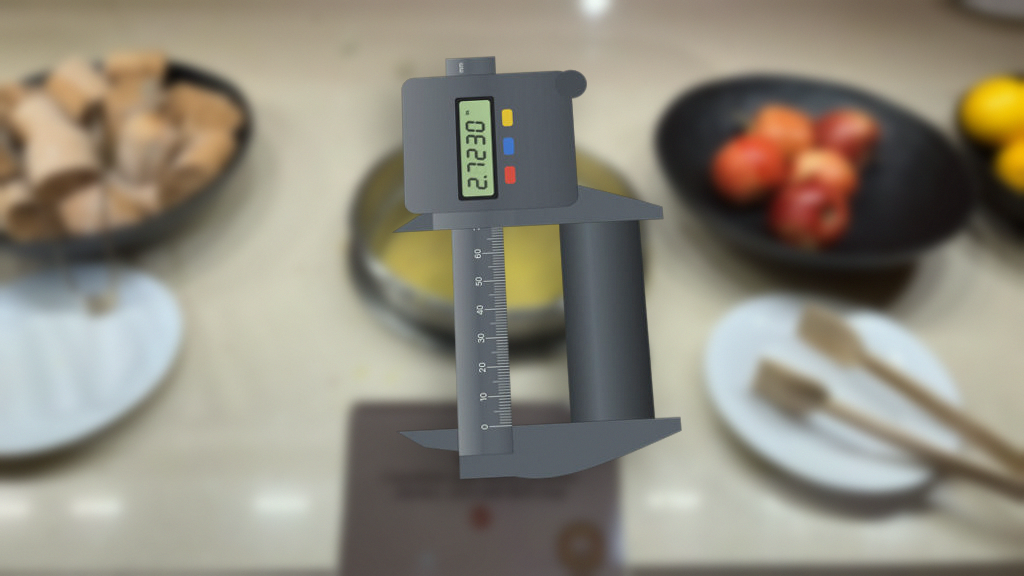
2.7230 in
